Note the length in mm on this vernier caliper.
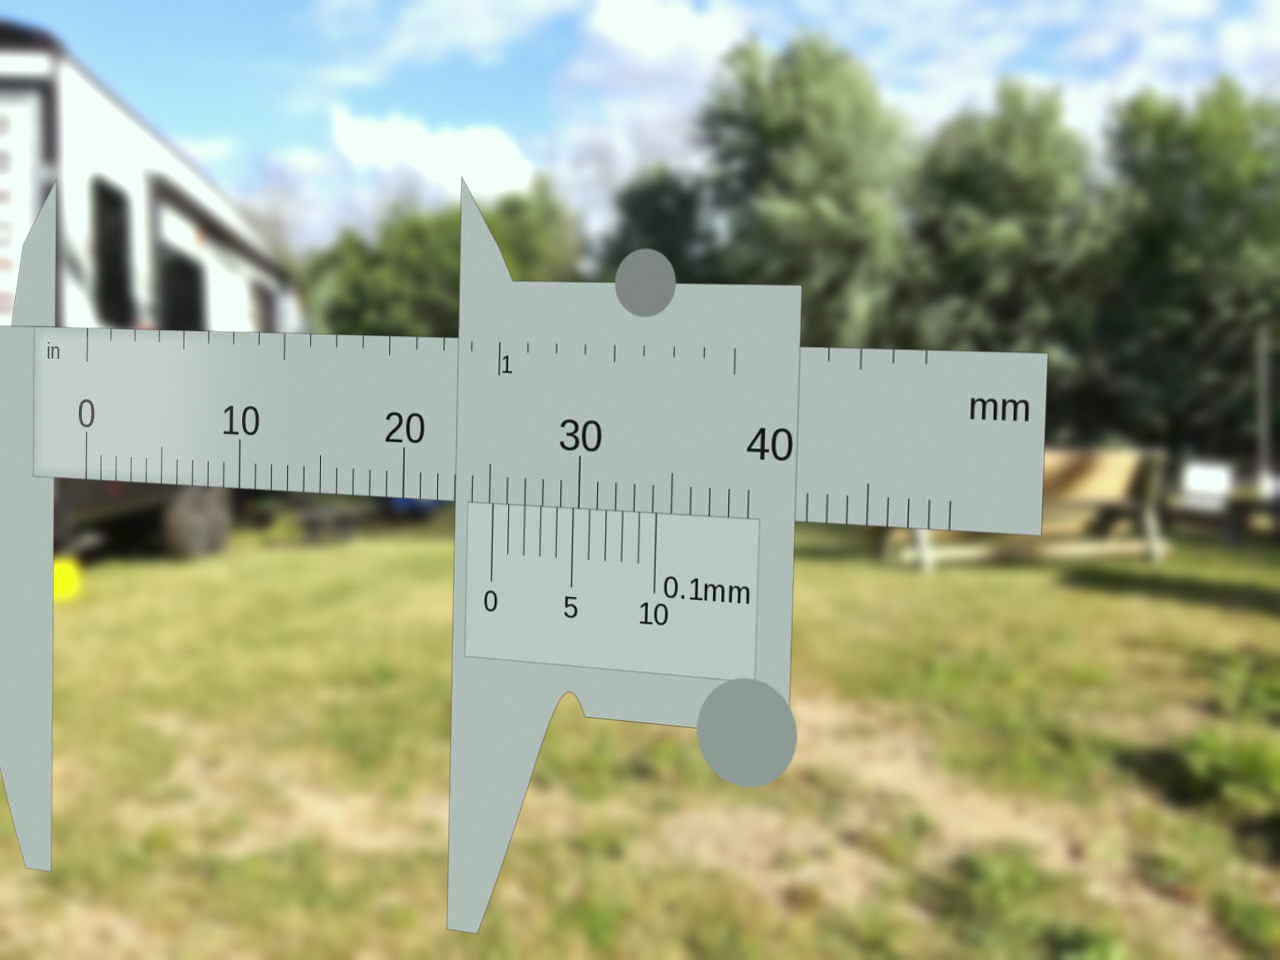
25.2 mm
